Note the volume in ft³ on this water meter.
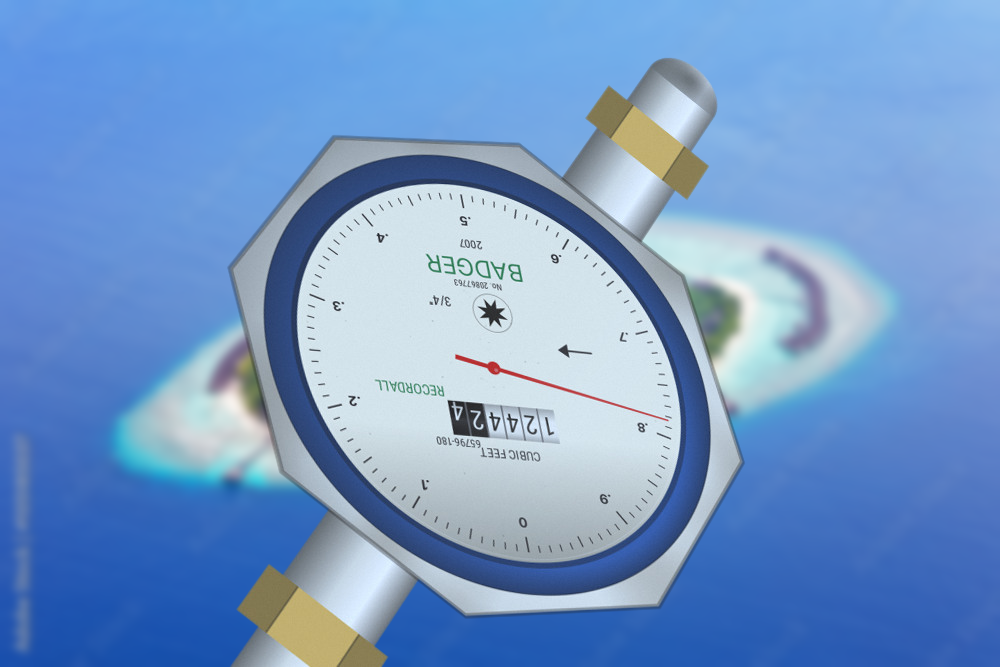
124423.78 ft³
